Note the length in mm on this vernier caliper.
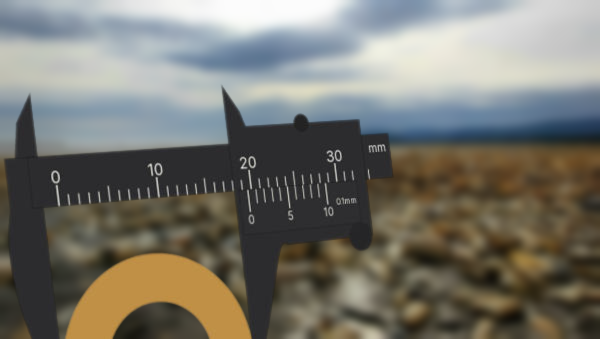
19.6 mm
